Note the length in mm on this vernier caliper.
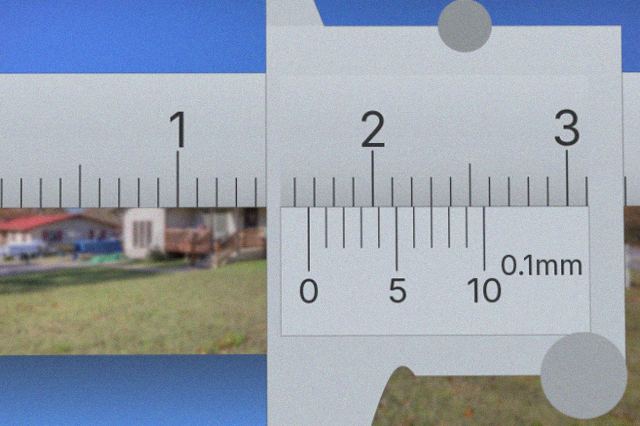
16.7 mm
